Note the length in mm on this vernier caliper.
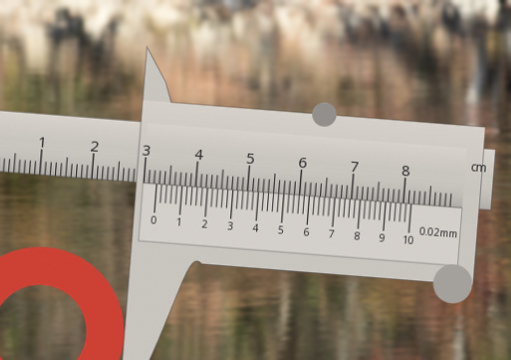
32.5 mm
